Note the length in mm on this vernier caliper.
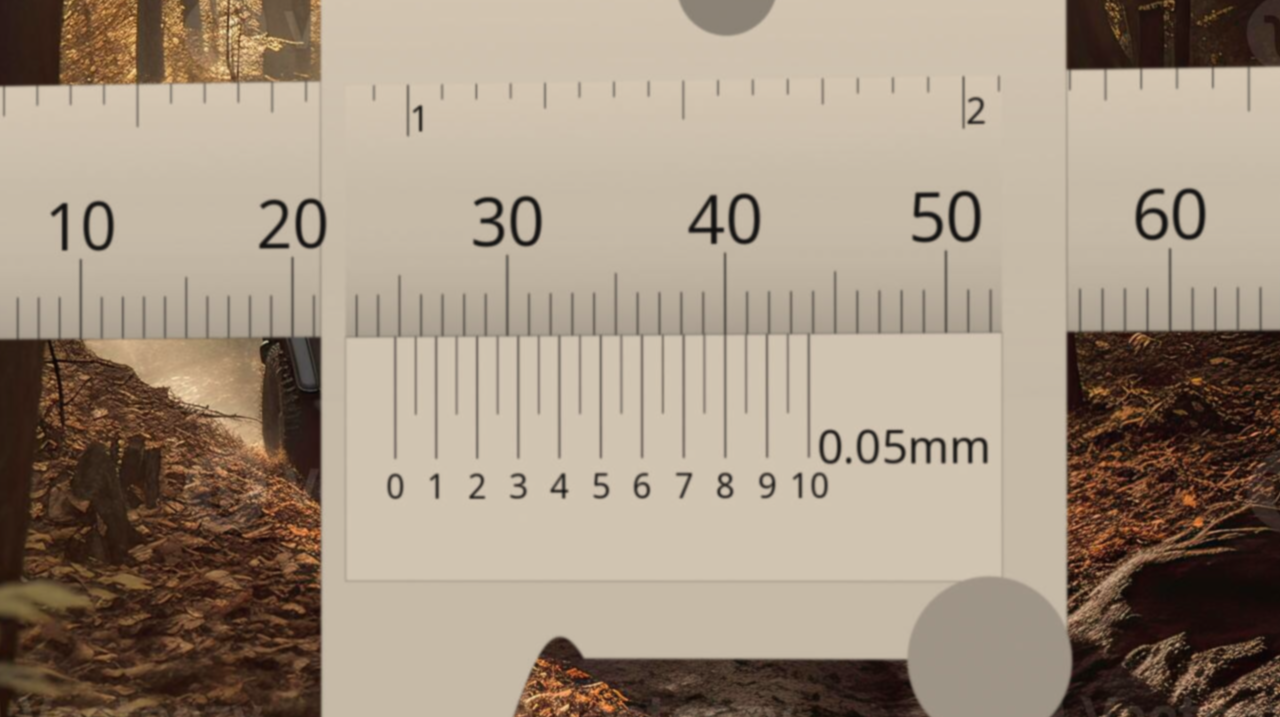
24.8 mm
